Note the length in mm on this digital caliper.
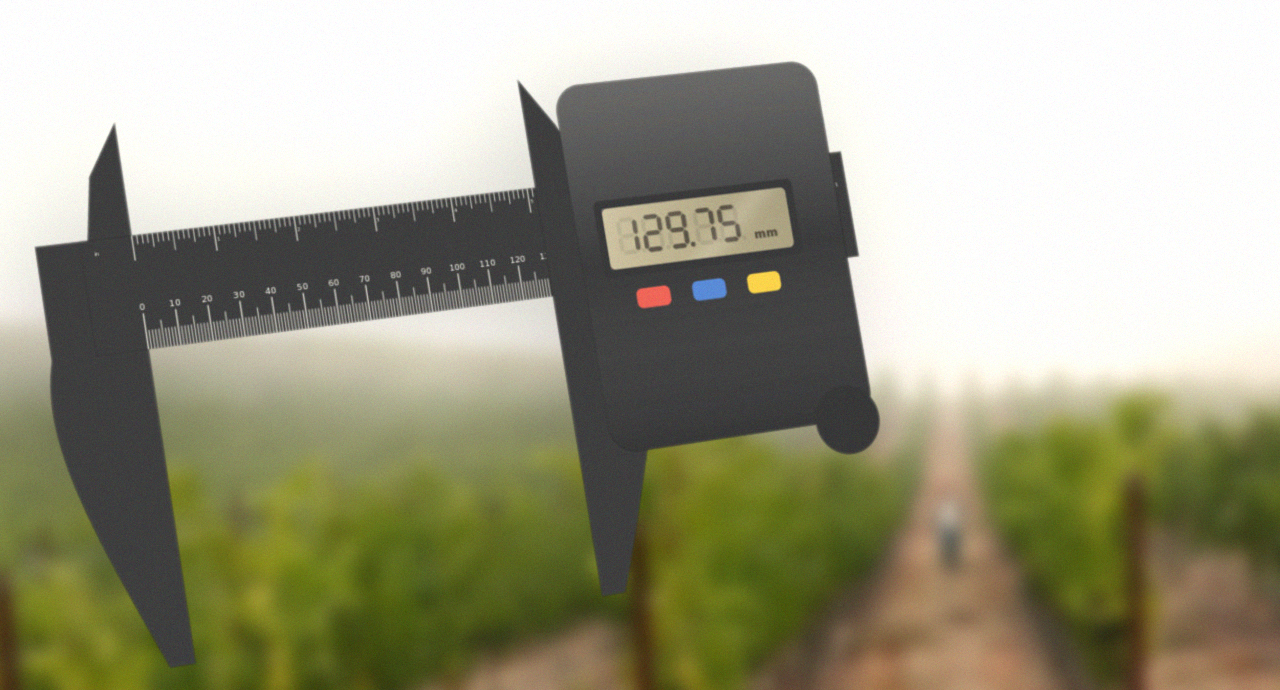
129.75 mm
